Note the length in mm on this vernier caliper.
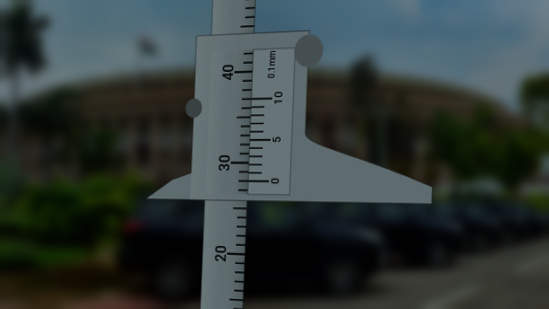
28.0 mm
